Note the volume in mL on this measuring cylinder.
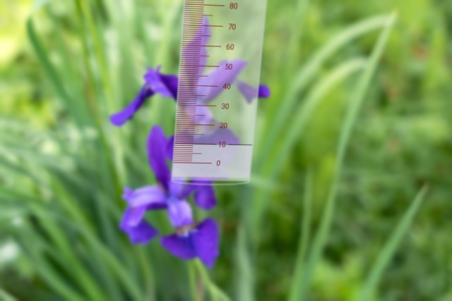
10 mL
